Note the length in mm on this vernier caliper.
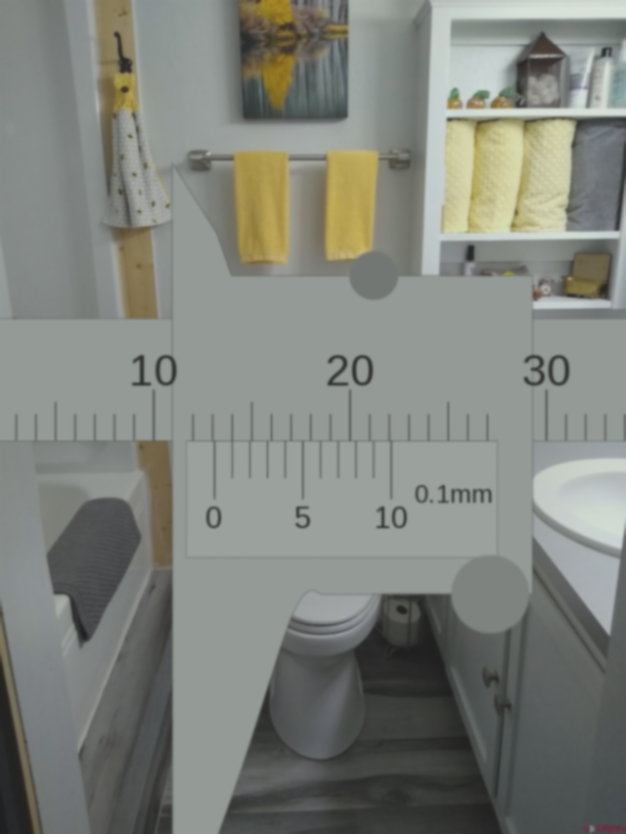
13.1 mm
